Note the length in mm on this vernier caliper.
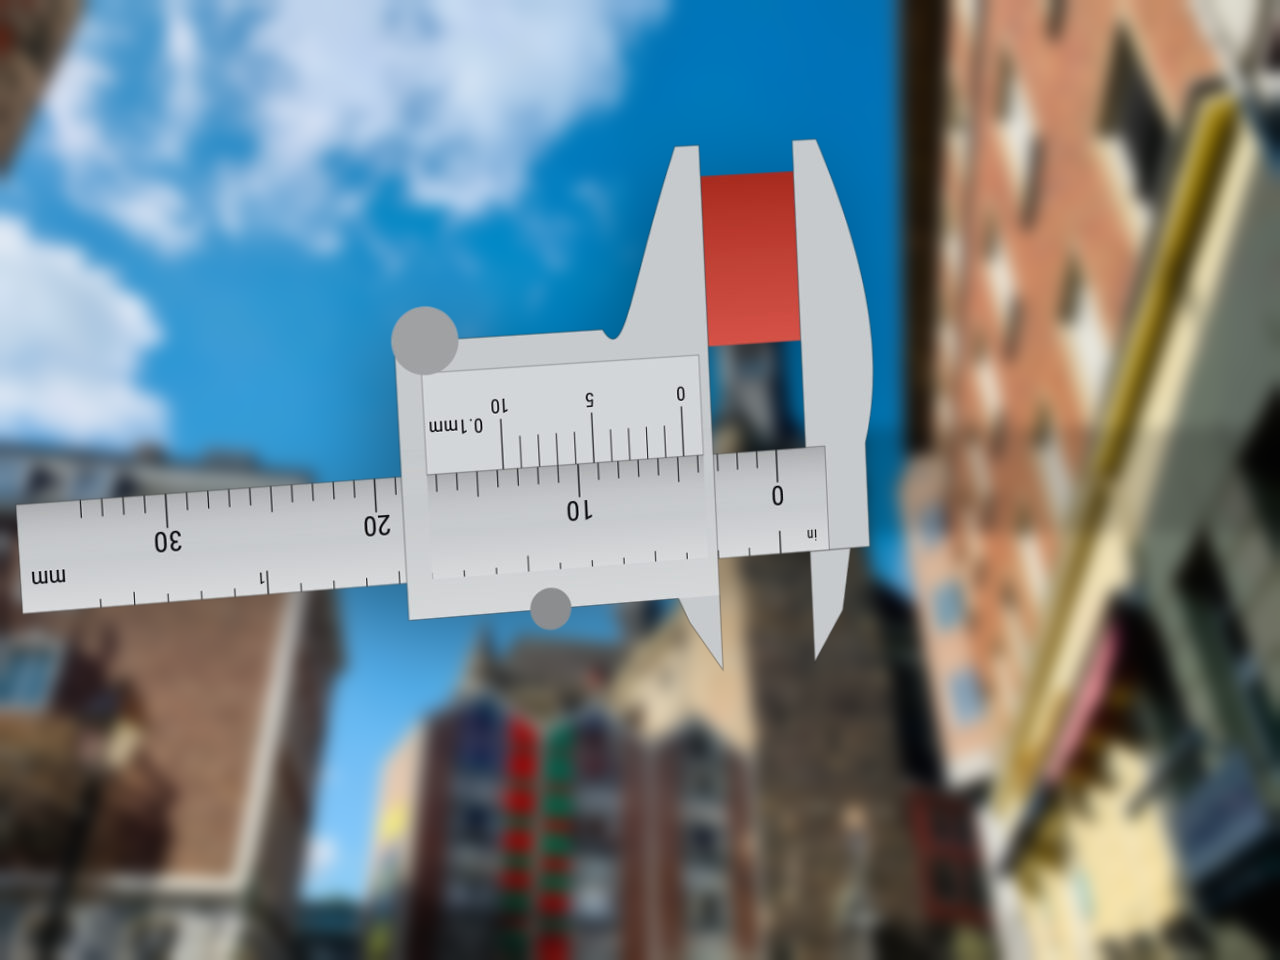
4.7 mm
